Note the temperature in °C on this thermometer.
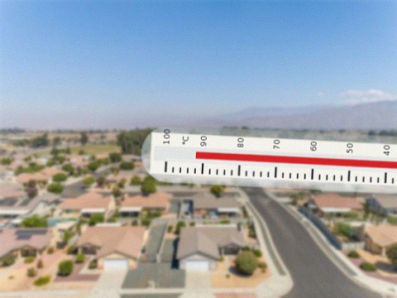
92 °C
